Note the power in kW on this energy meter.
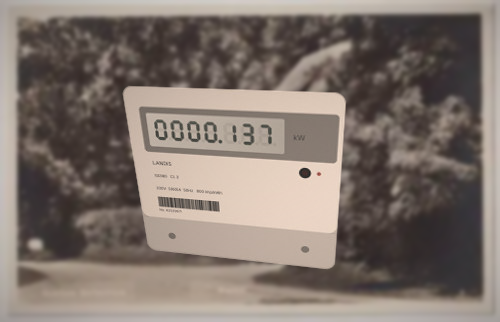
0.137 kW
